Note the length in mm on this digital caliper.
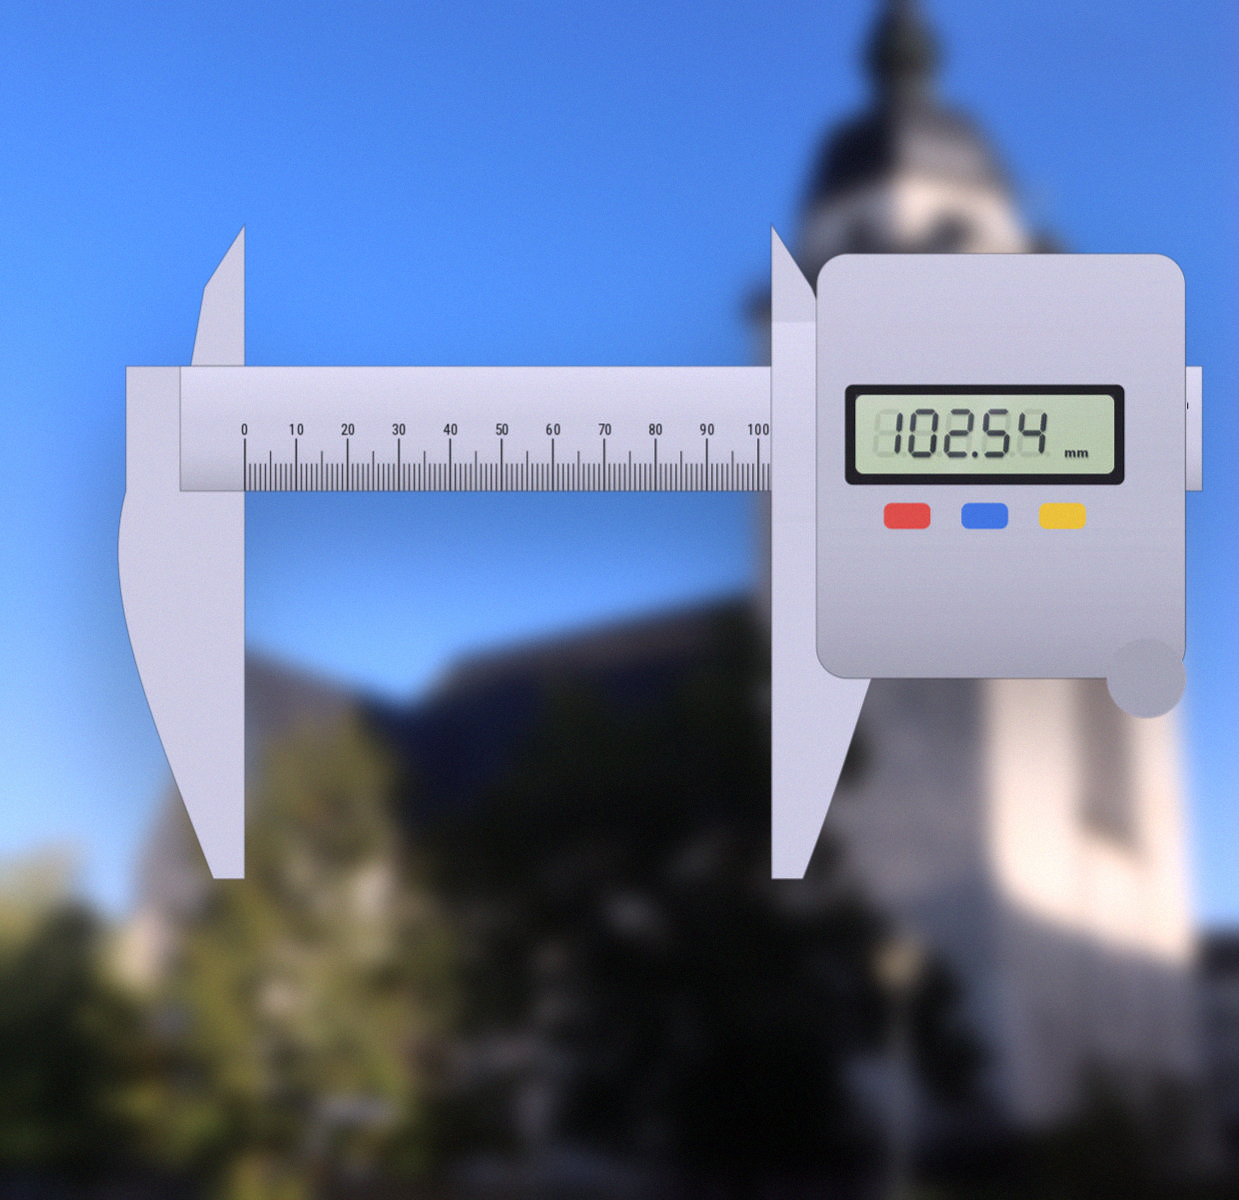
102.54 mm
